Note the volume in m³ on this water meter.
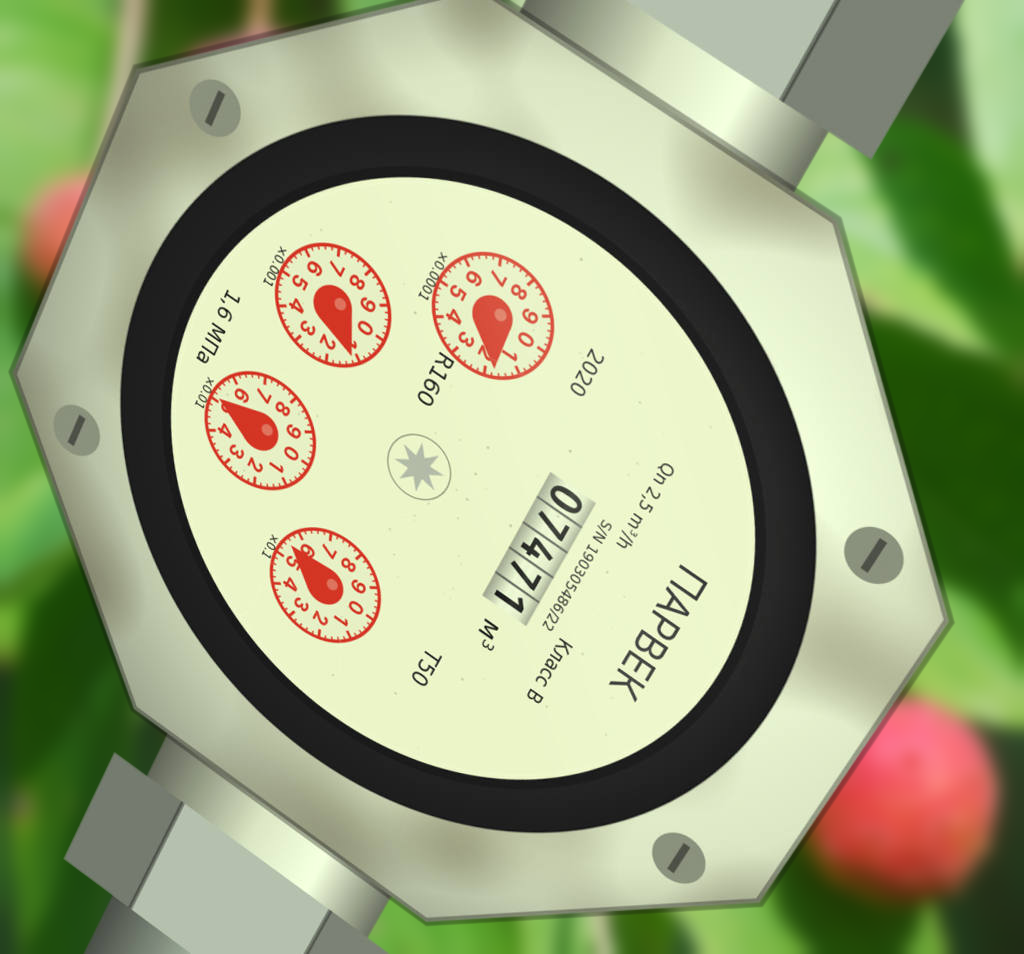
7471.5511 m³
